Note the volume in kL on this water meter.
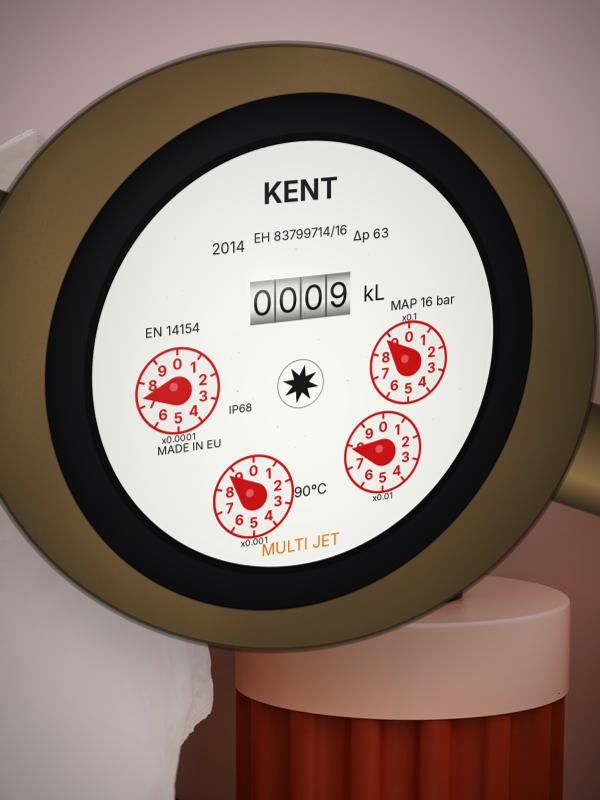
9.8787 kL
